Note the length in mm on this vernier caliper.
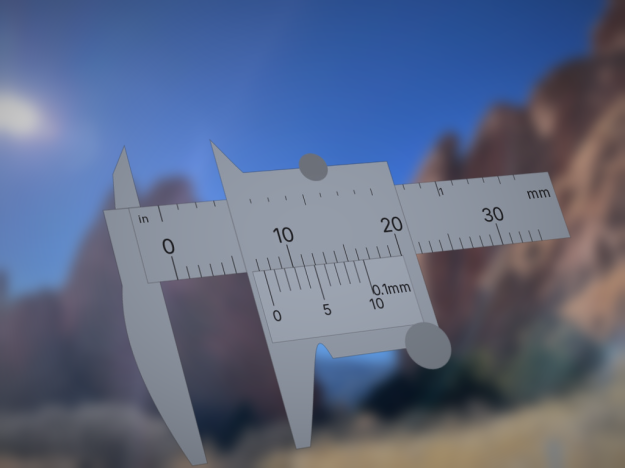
7.4 mm
